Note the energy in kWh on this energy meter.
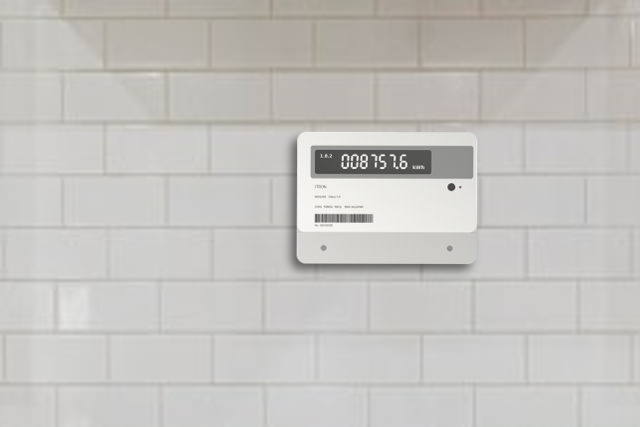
8757.6 kWh
